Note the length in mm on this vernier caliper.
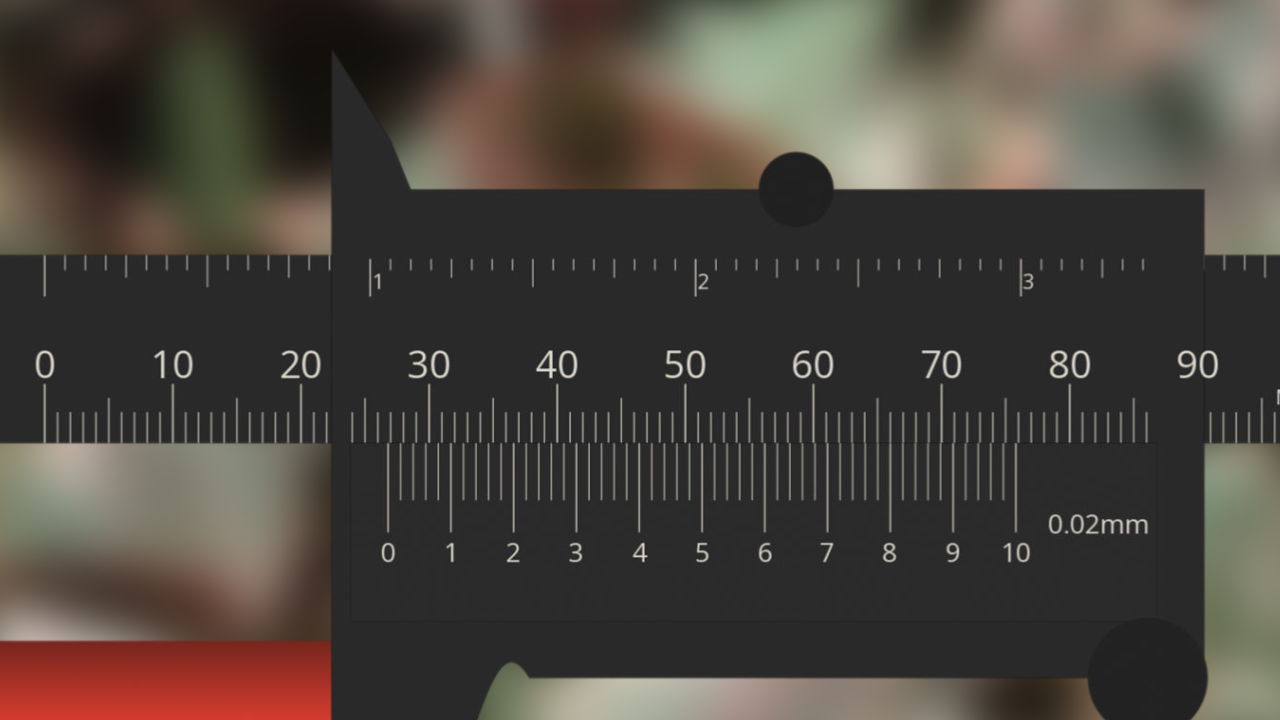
26.8 mm
